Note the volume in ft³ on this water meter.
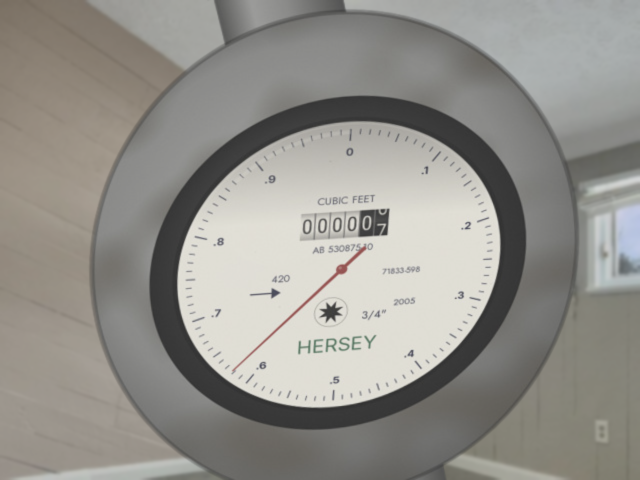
6.62 ft³
